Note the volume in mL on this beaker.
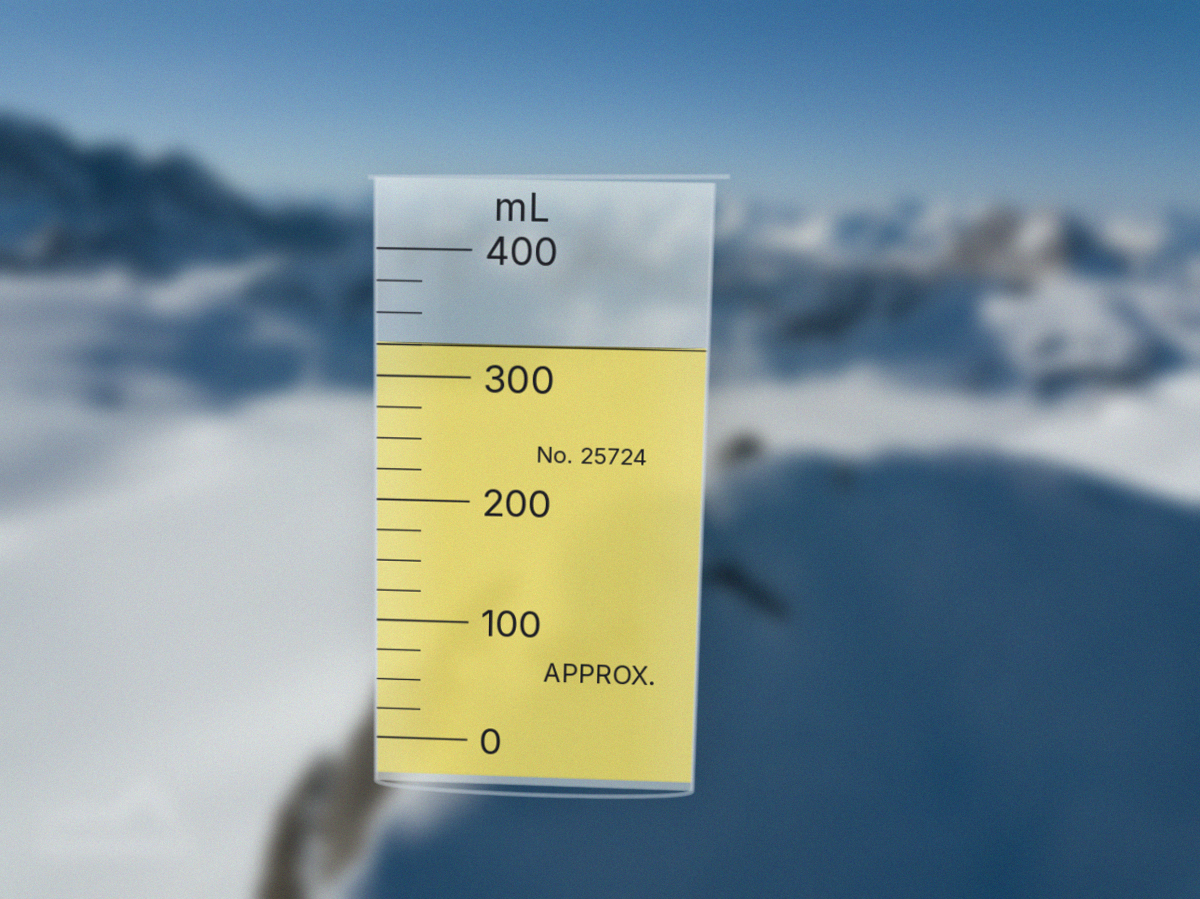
325 mL
